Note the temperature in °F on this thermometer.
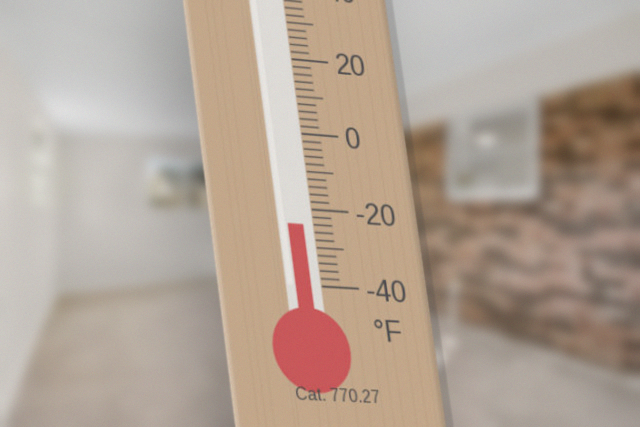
-24 °F
